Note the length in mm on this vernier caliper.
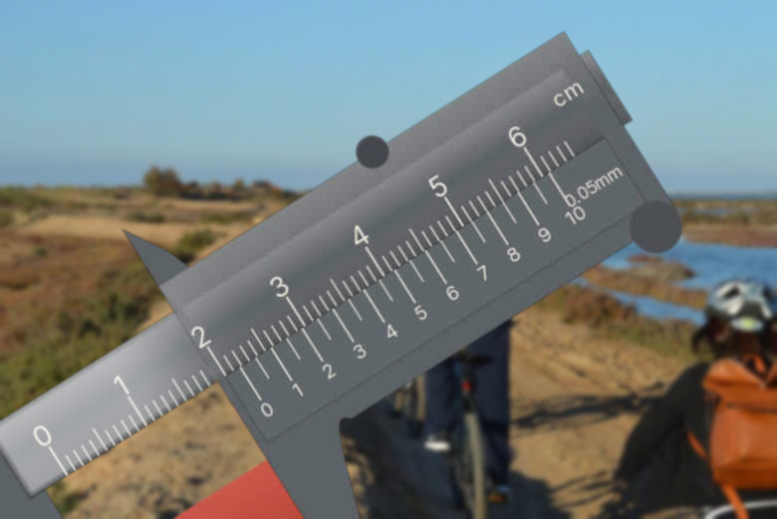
21.8 mm
